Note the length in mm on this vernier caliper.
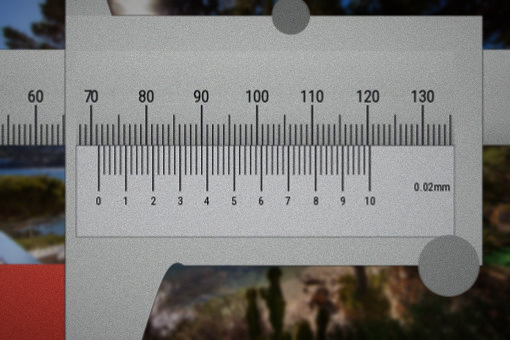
71.4 mm
